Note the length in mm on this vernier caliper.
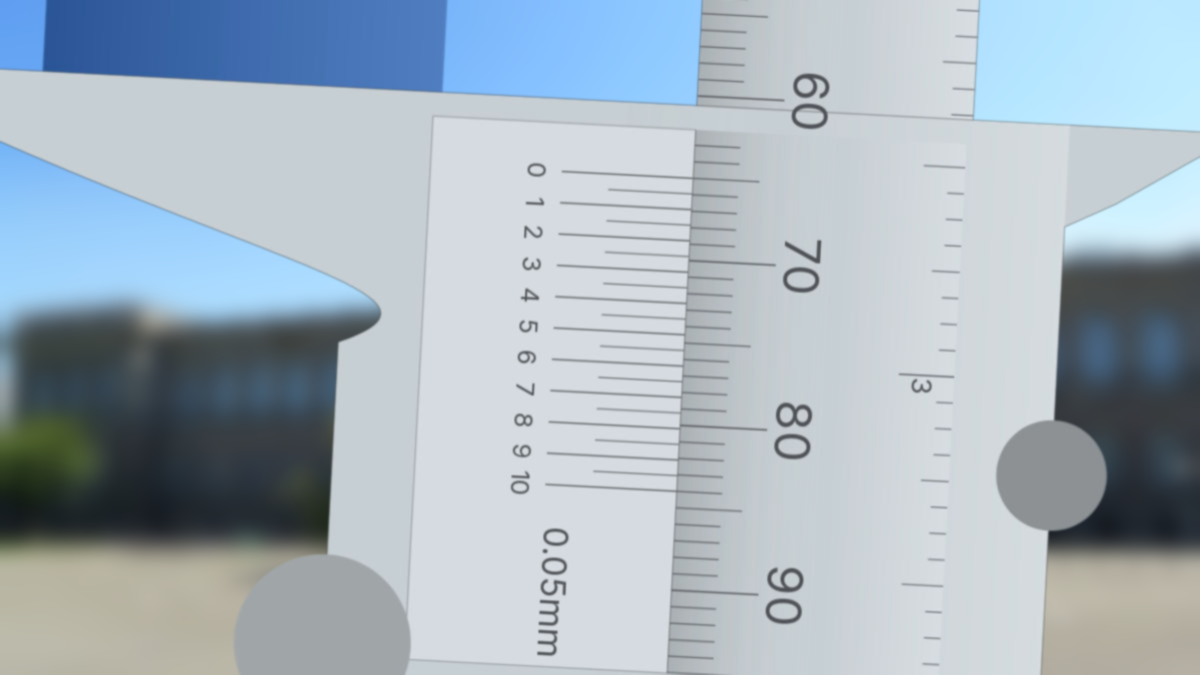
65.0 mm
